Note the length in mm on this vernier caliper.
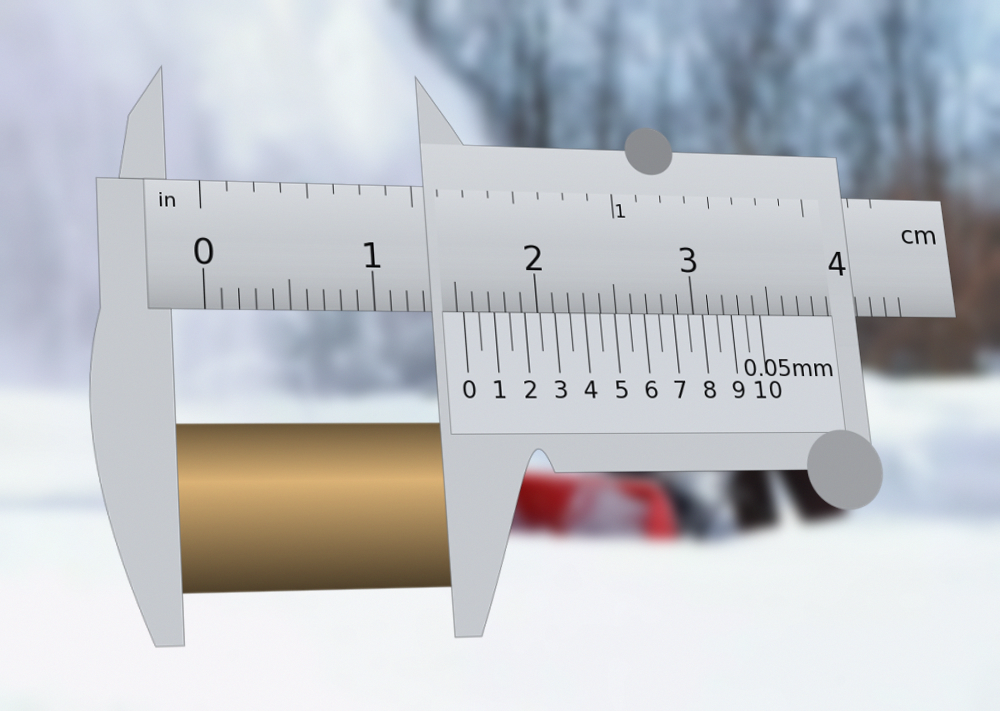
15.4 mm
